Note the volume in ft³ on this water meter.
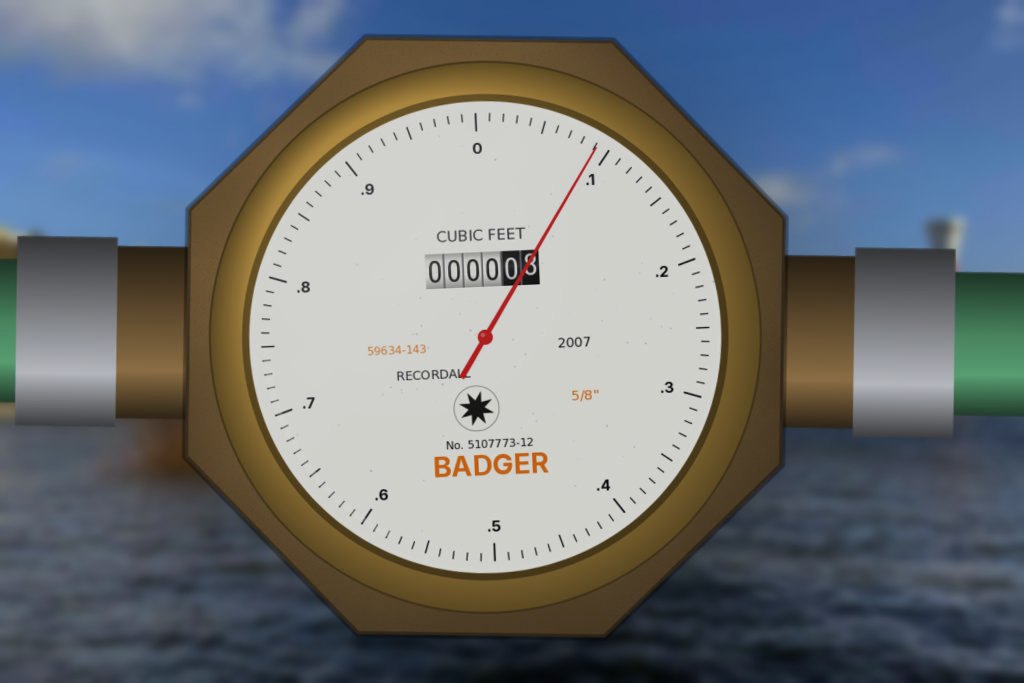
8.09 ft³
